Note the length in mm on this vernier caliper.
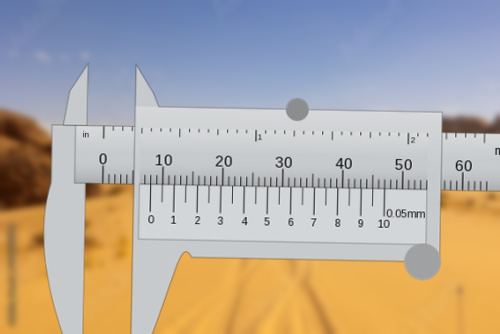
8.0 mm
